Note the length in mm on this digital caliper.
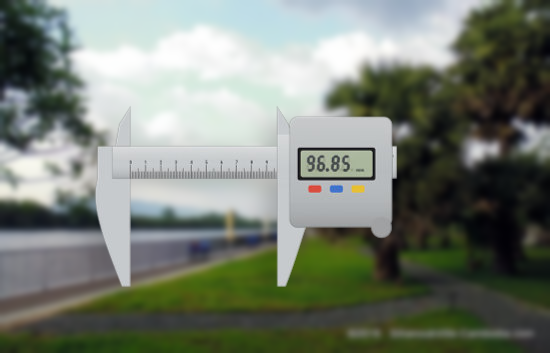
96.85 mm
